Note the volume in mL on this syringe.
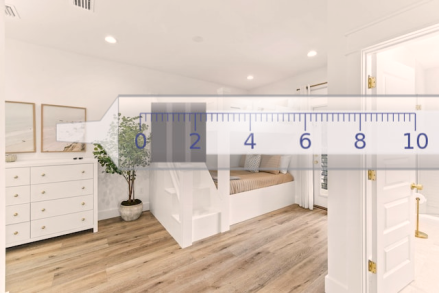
0.4 mL
